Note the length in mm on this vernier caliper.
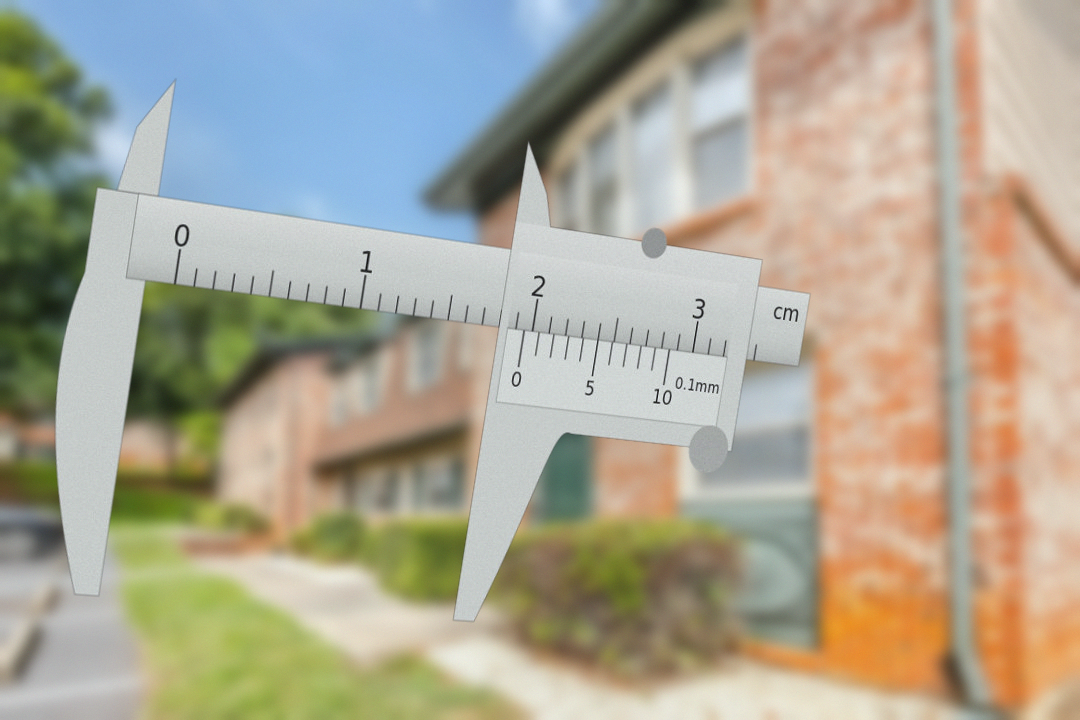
19.5 mm
